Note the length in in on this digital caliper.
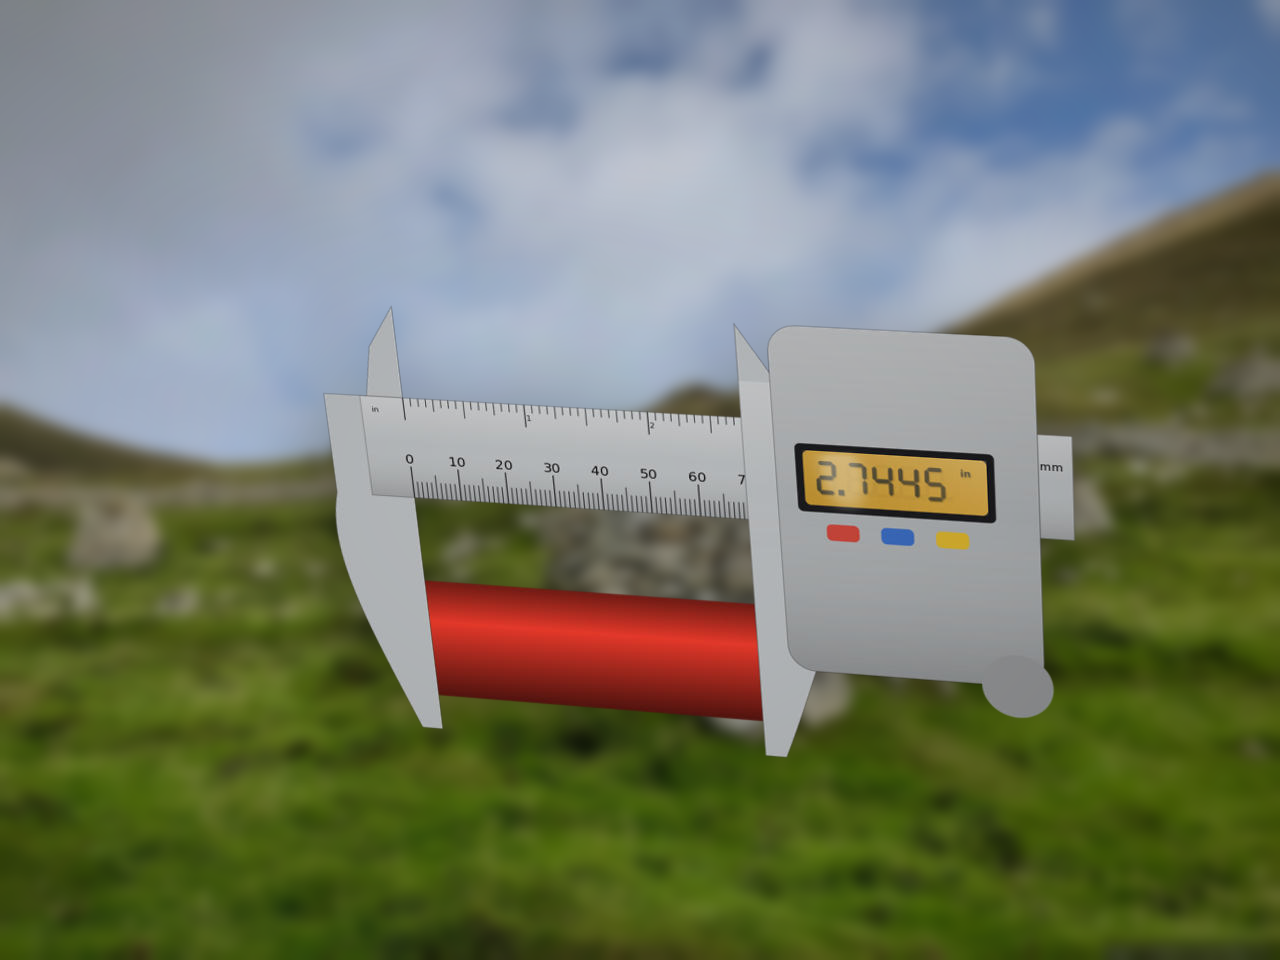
2.7445 in
